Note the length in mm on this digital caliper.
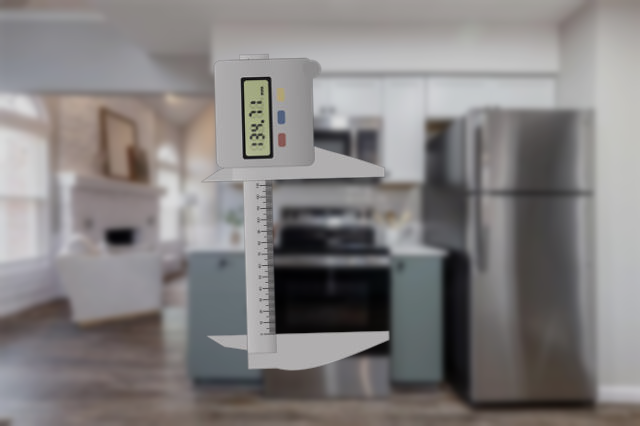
134.71 mm
